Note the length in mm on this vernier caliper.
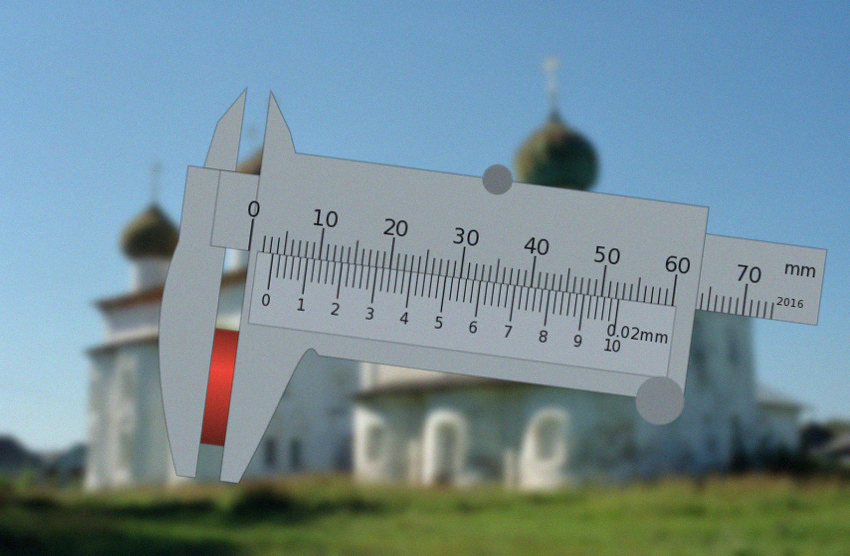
3.4 mm
